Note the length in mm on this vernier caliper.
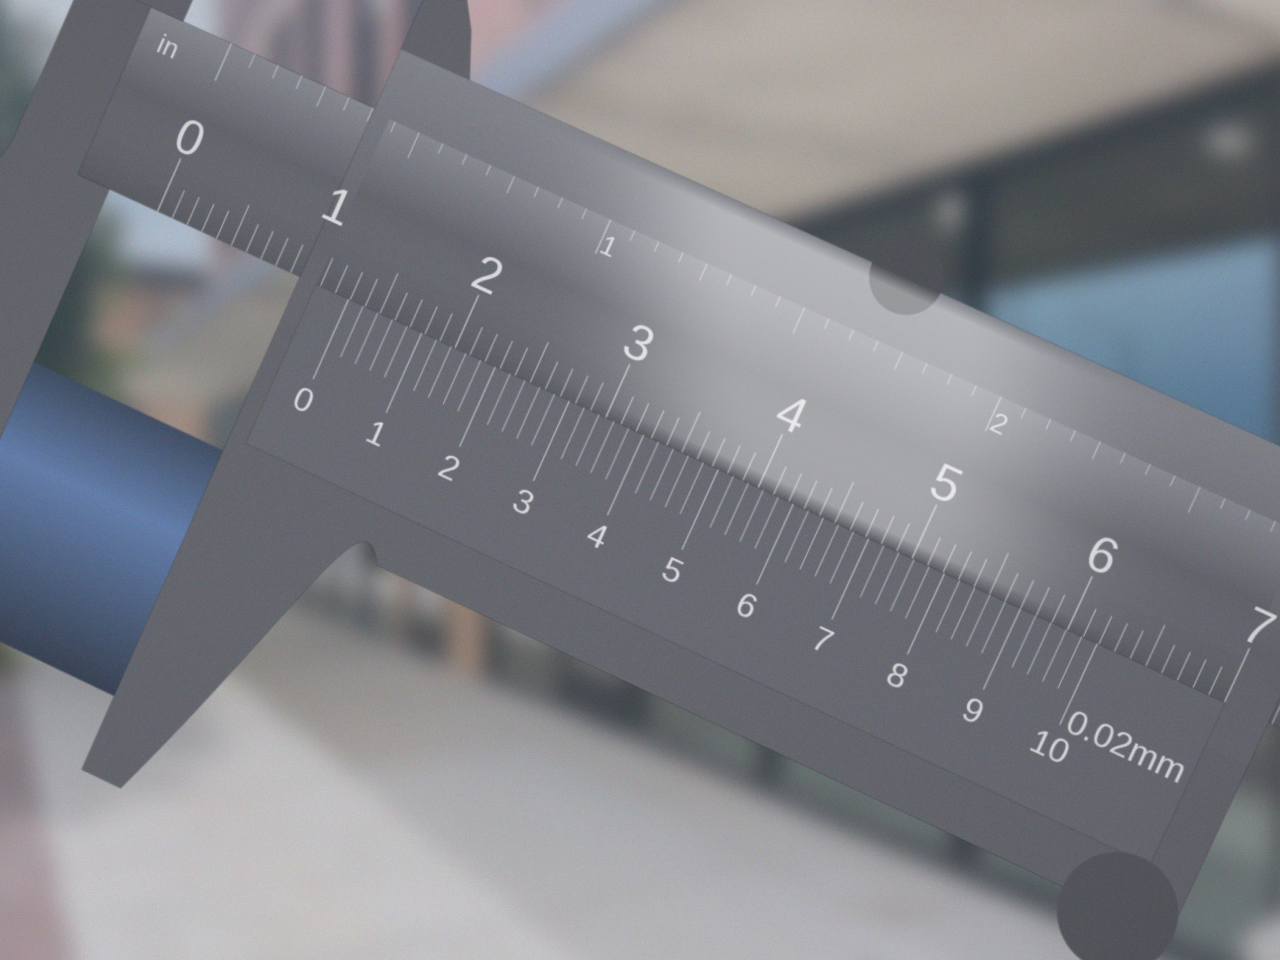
12.9 mm
